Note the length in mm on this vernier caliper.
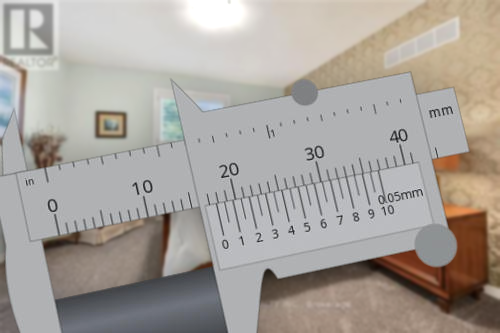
17.8 mm
